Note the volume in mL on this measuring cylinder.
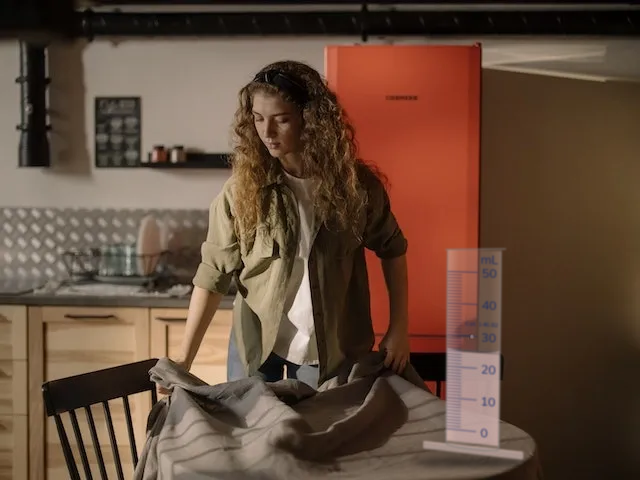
25 mL
